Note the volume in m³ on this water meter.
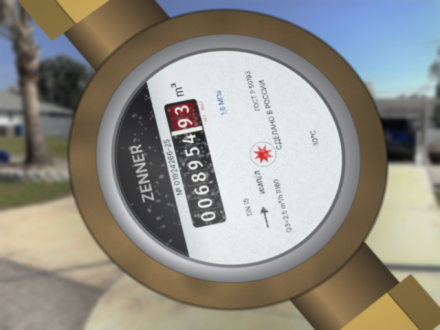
68954.93 m³
